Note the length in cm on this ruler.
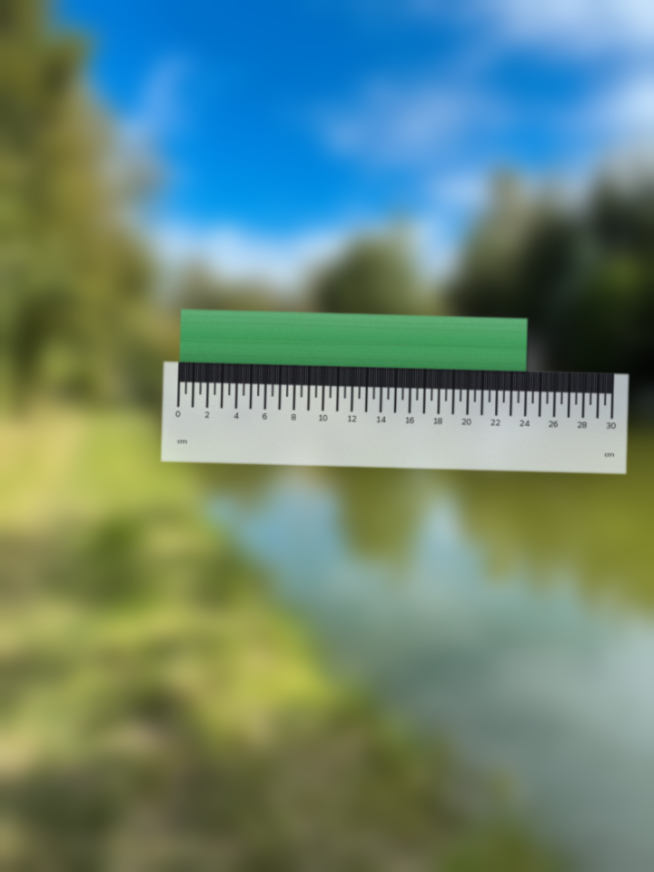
24 cm
